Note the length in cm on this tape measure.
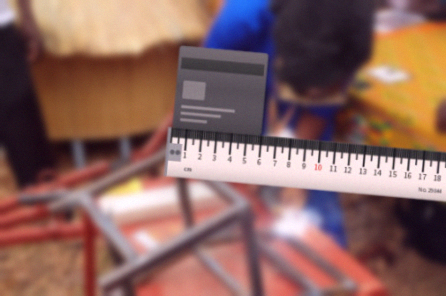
6 cm
